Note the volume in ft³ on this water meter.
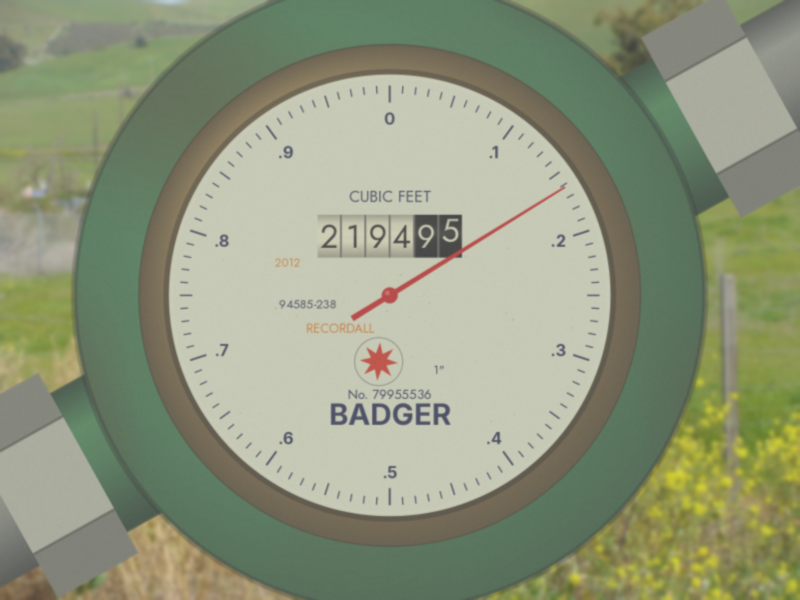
219495.16 ft³
